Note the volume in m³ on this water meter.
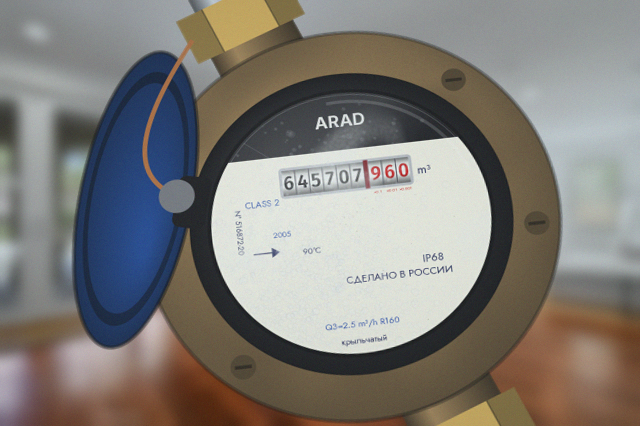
645707.960 m³
